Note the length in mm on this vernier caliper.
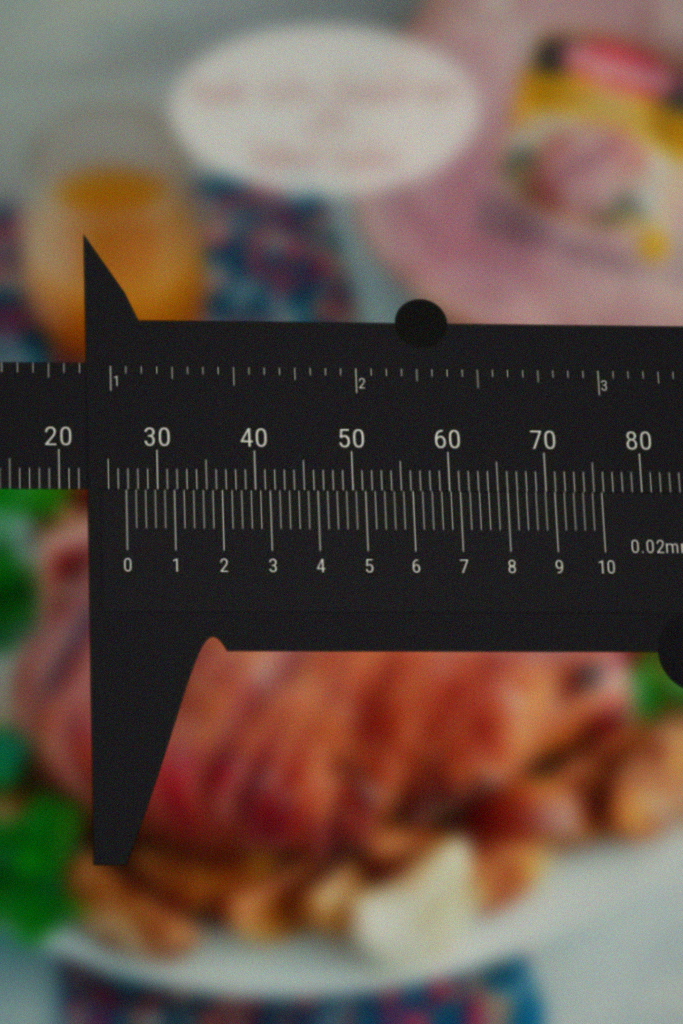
26.8 mm
